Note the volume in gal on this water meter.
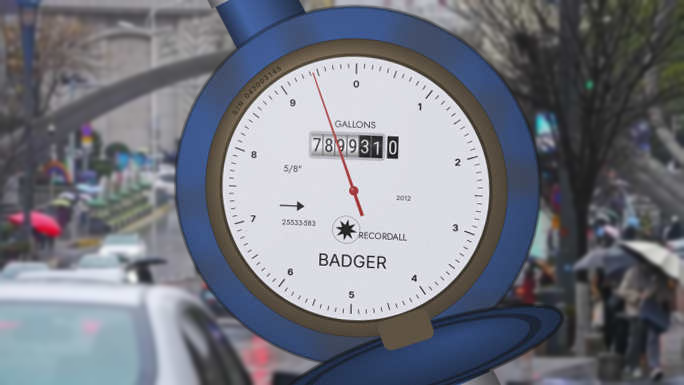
7899309.4 gal
